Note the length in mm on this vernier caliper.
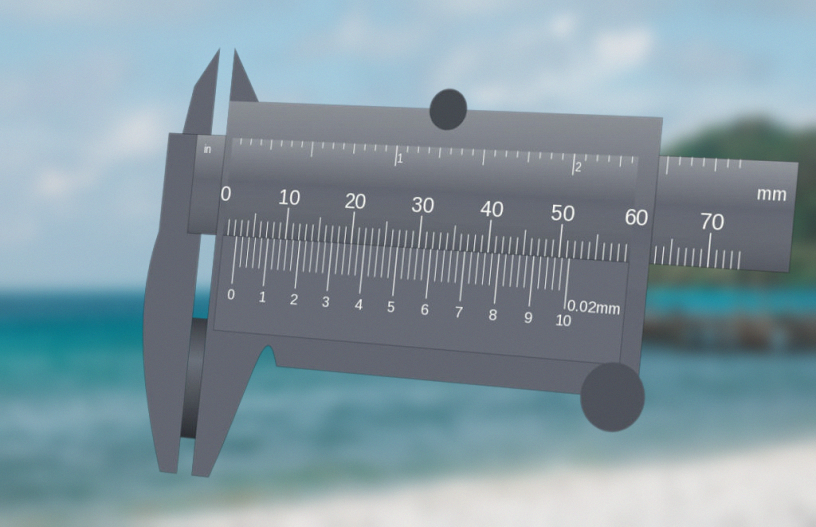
2.4 mm
